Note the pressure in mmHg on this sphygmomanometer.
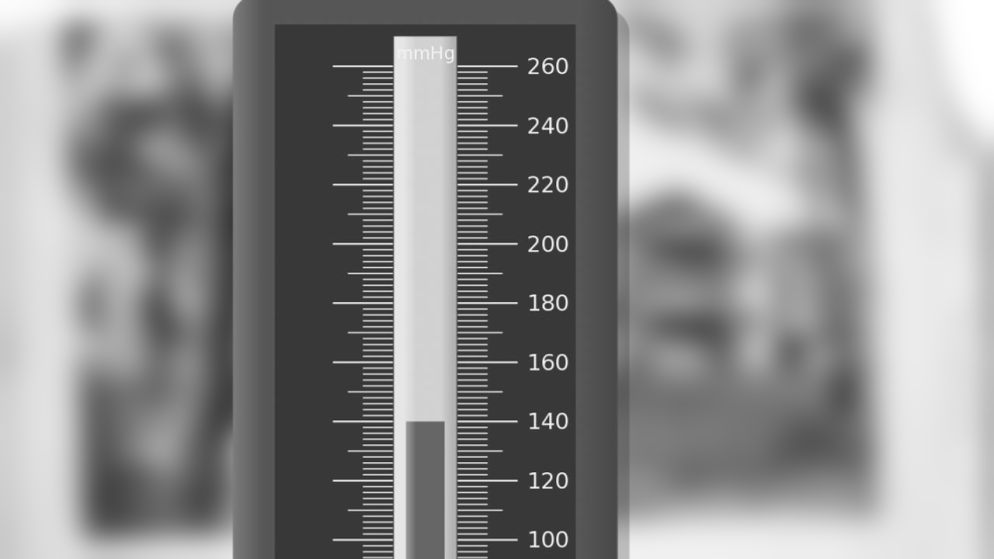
140 mmHg
